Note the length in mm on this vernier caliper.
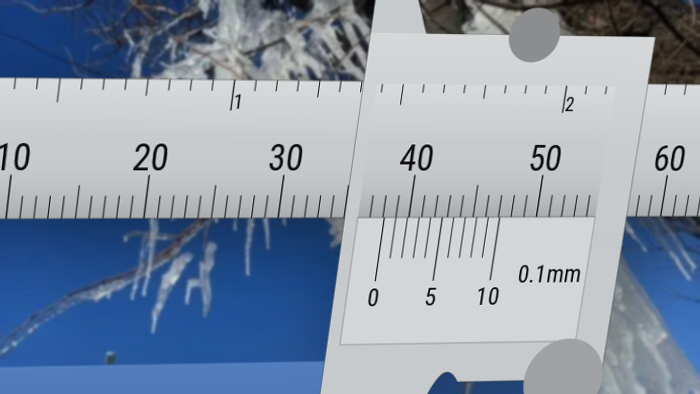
38.1 mm
